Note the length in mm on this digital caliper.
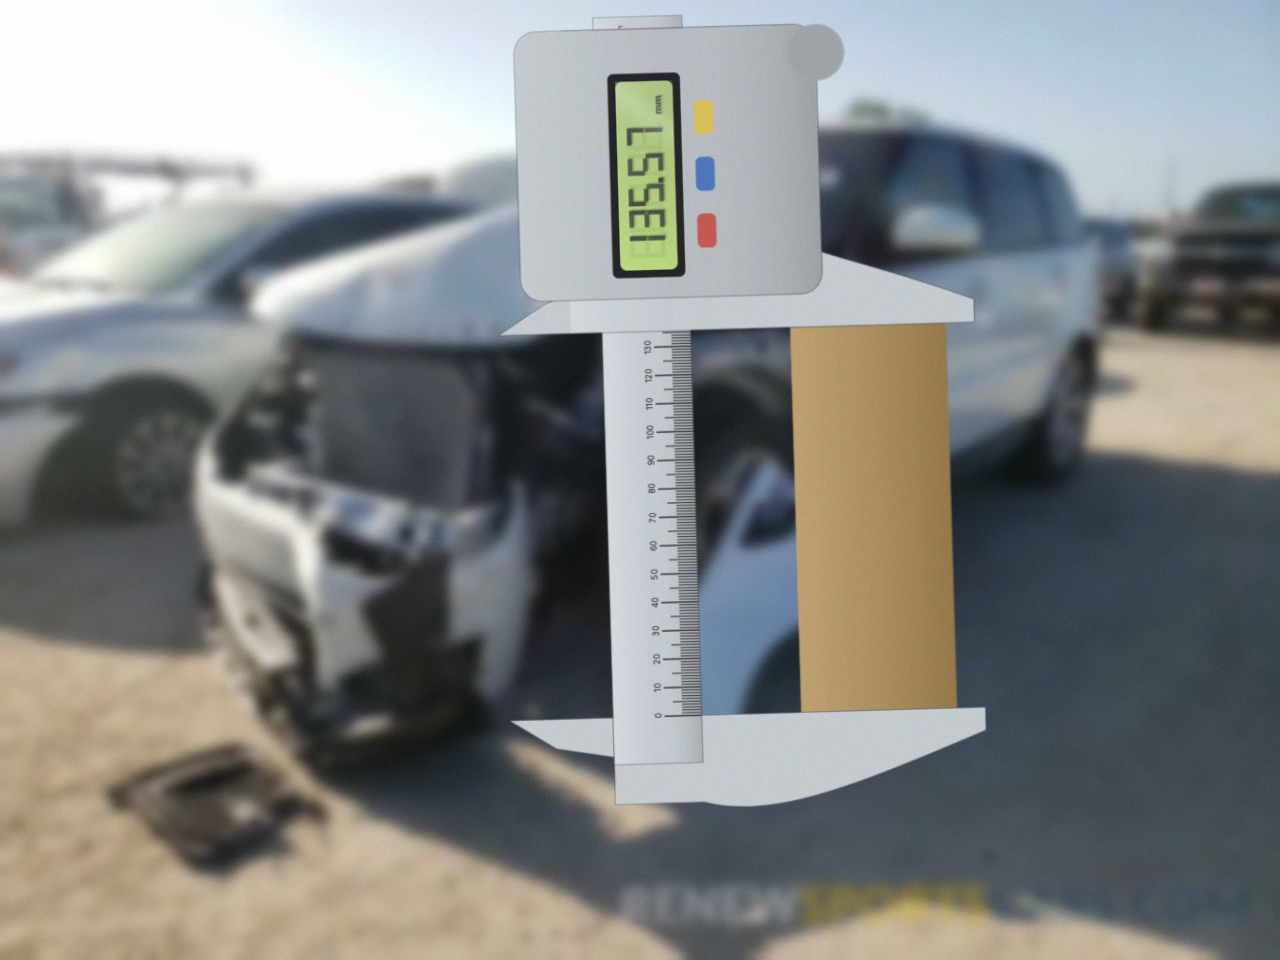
135.57 mm
